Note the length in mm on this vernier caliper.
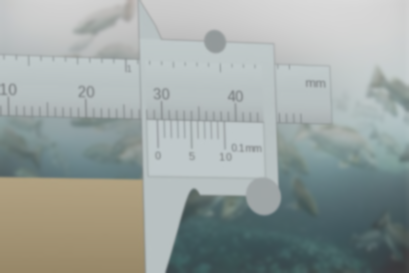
29.4 mm
